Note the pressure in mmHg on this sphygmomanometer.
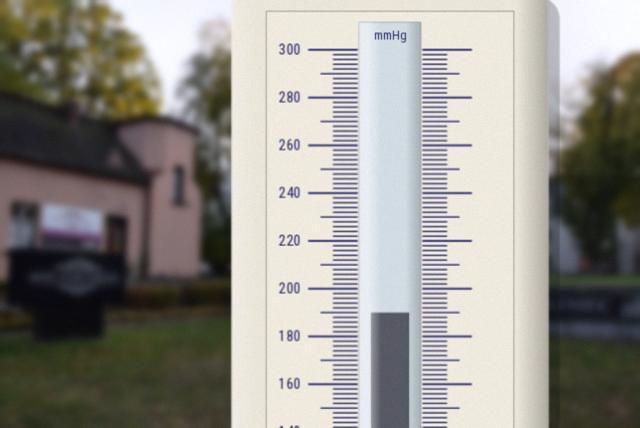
190 mmHg
